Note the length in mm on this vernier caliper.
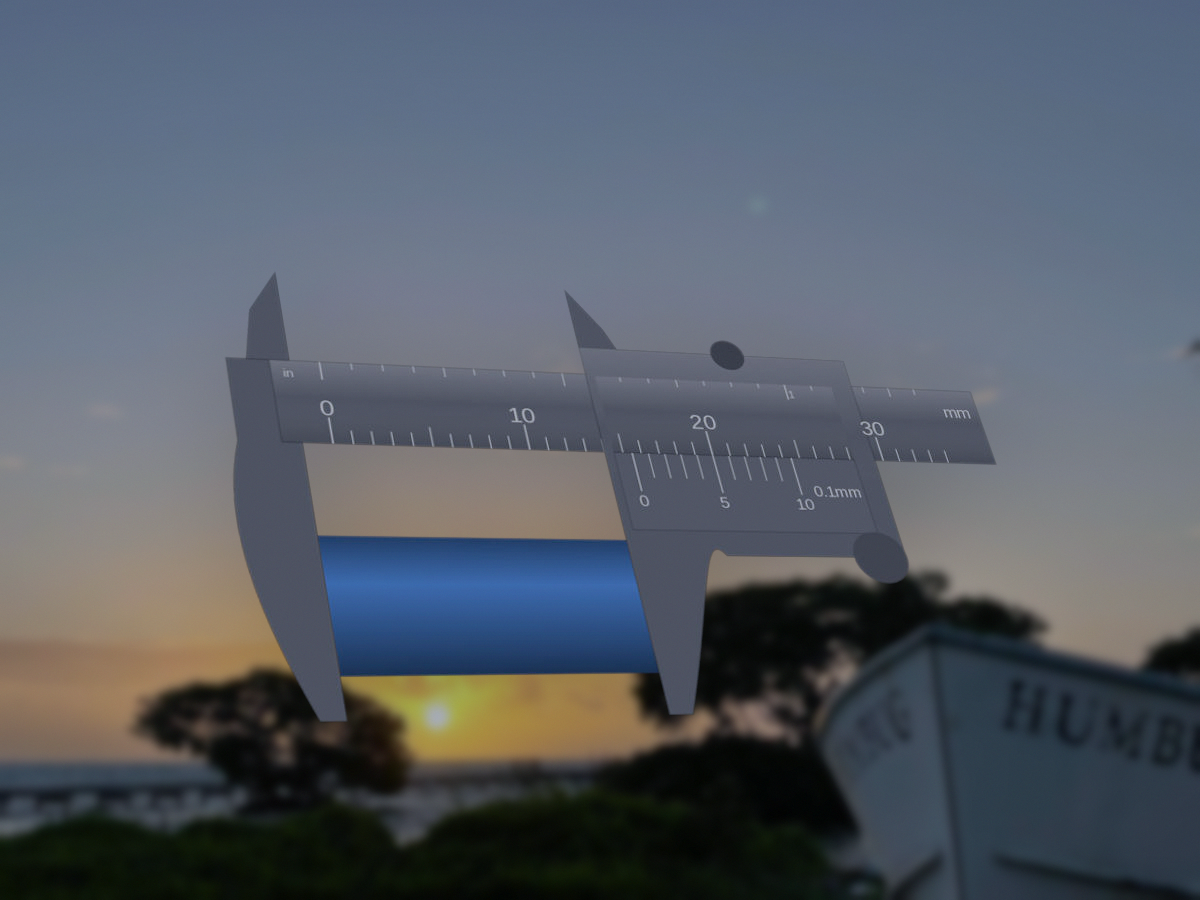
15.5 mm
